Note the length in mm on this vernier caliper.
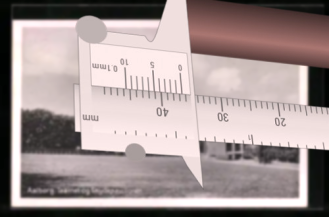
36.6 mm
